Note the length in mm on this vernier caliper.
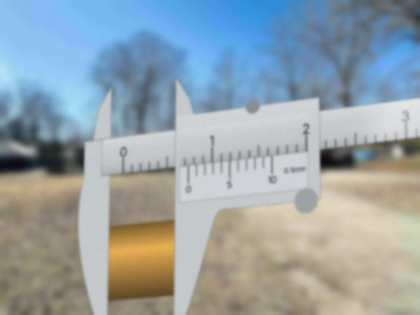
7.4 mm
